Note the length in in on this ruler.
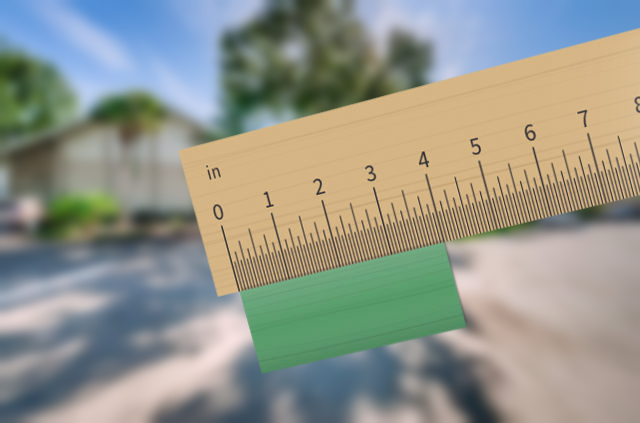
4 in
